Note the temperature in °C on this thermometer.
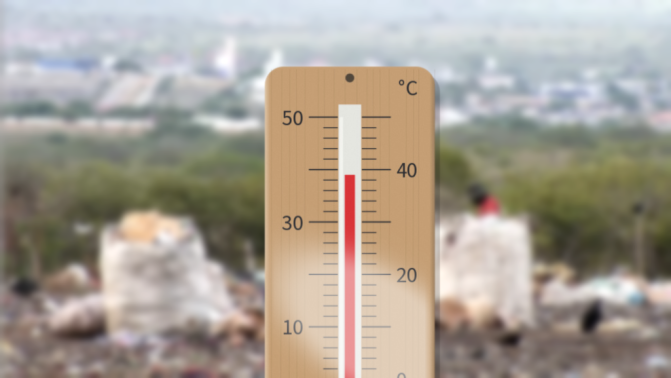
39 °C
